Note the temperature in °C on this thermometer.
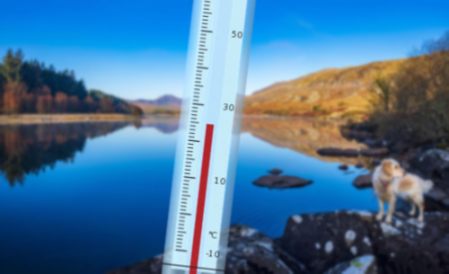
25 °C
